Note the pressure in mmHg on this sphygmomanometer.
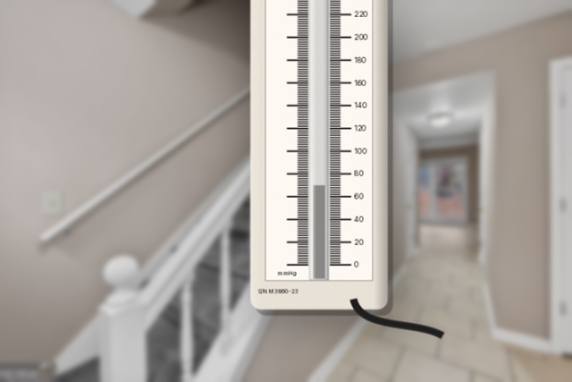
70 mmHg
